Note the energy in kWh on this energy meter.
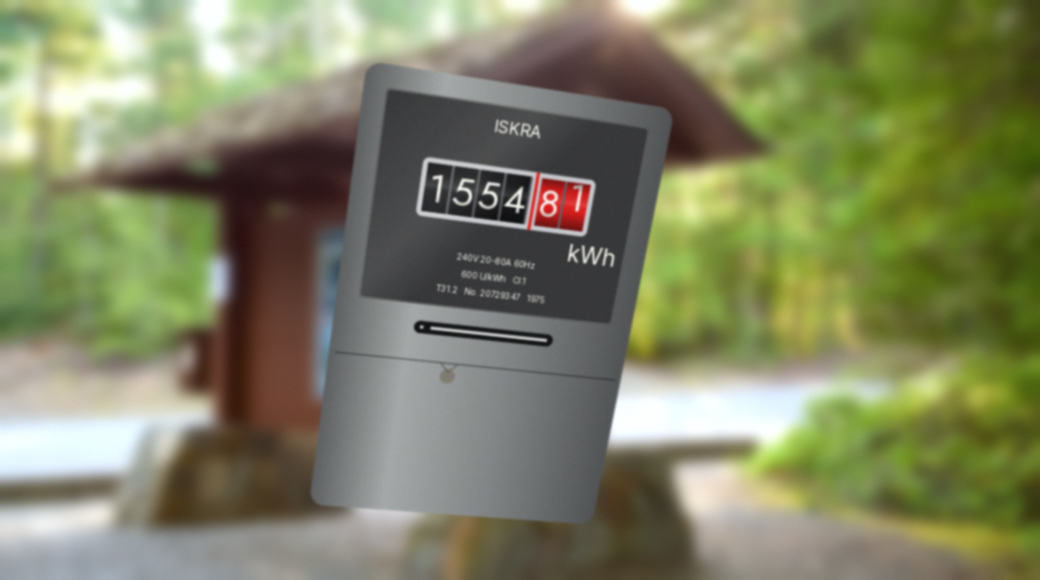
1554.81 kWh
